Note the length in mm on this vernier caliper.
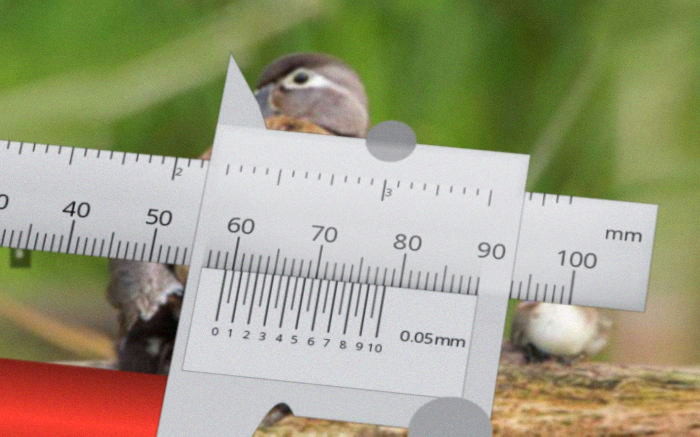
59.2 mm
